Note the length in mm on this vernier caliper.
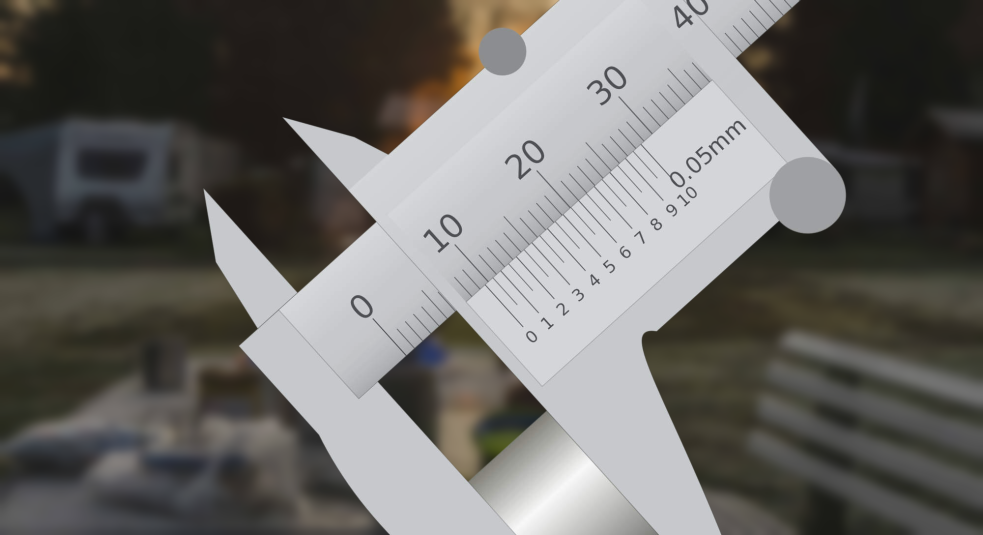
9.6 mm
